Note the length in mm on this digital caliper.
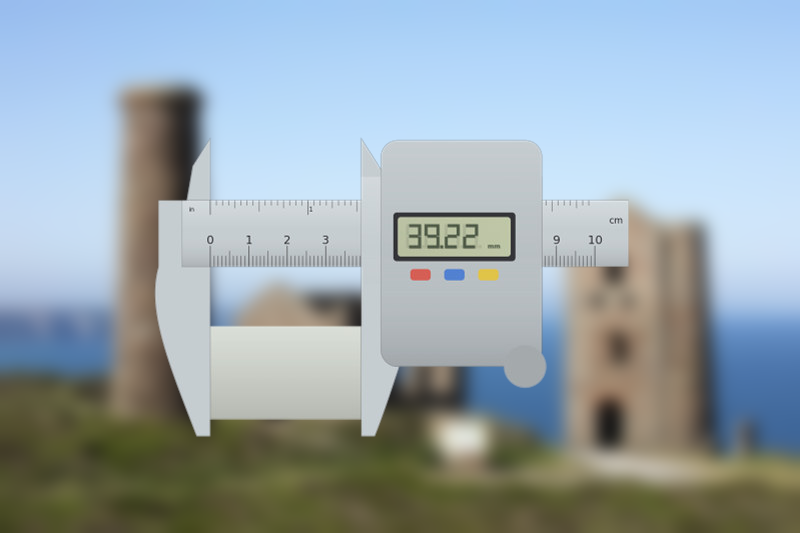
39.22 mm
